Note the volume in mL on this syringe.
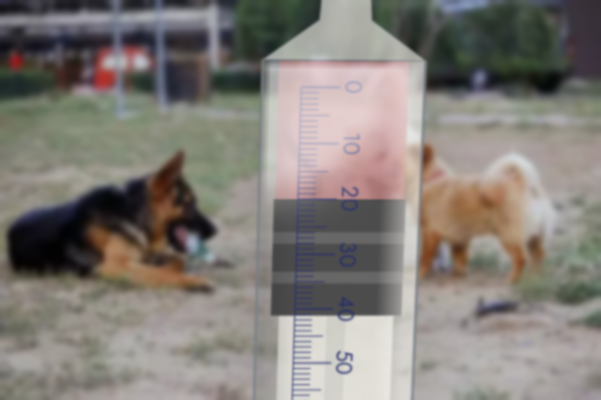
20 mL
